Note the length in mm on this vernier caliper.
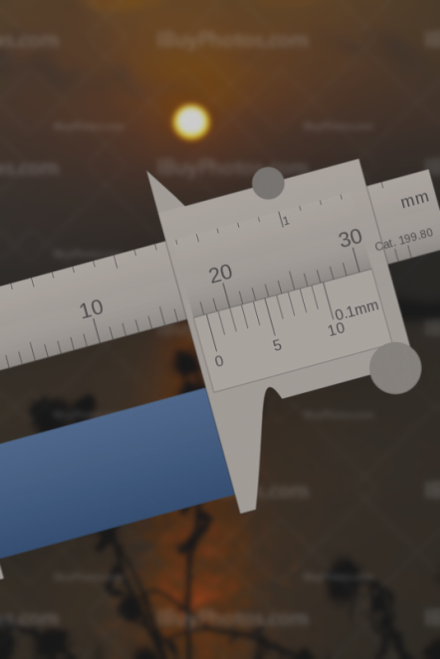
18.2 mm
